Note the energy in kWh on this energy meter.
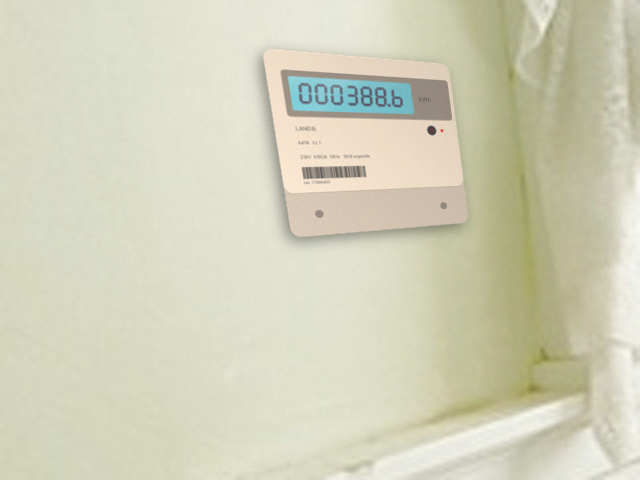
388.6 kWh
